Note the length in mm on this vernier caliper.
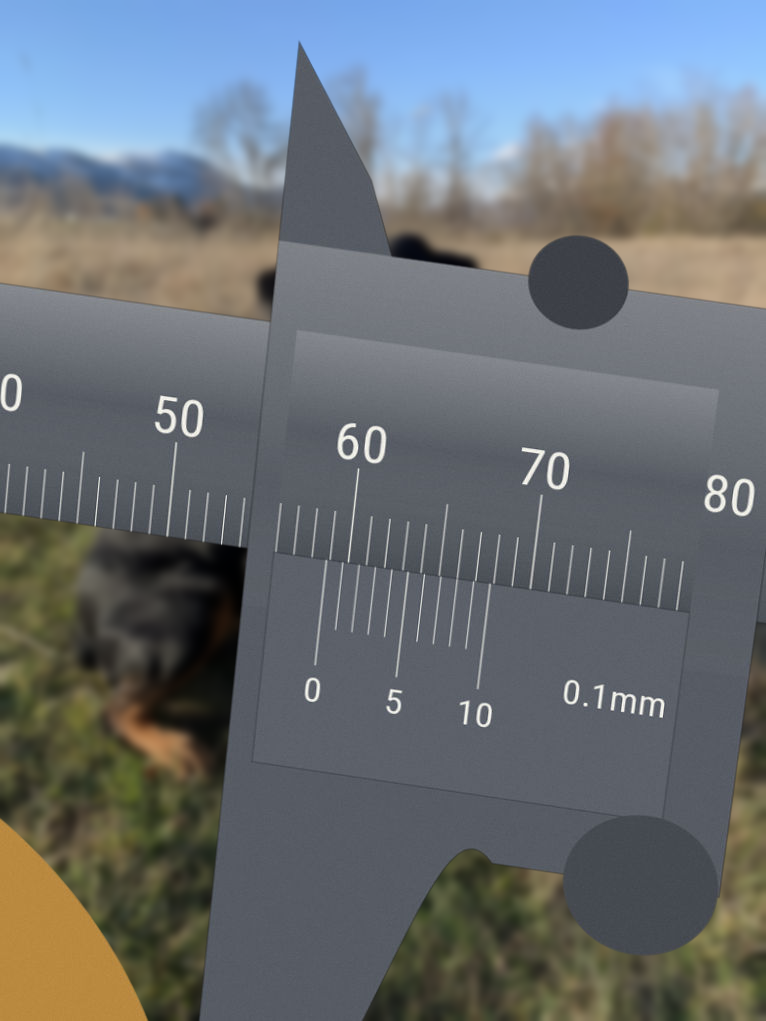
58.8 mm
